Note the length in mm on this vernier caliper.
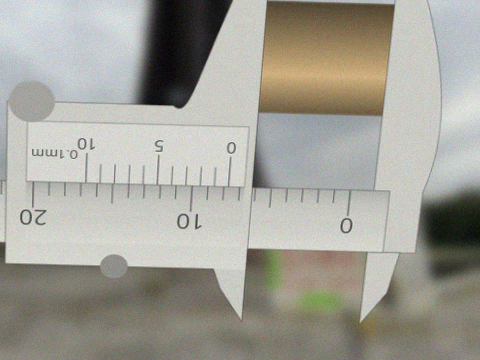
7.7 mm
